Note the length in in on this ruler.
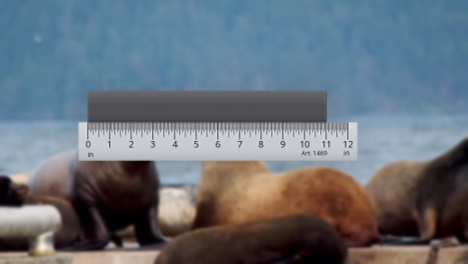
11 in
